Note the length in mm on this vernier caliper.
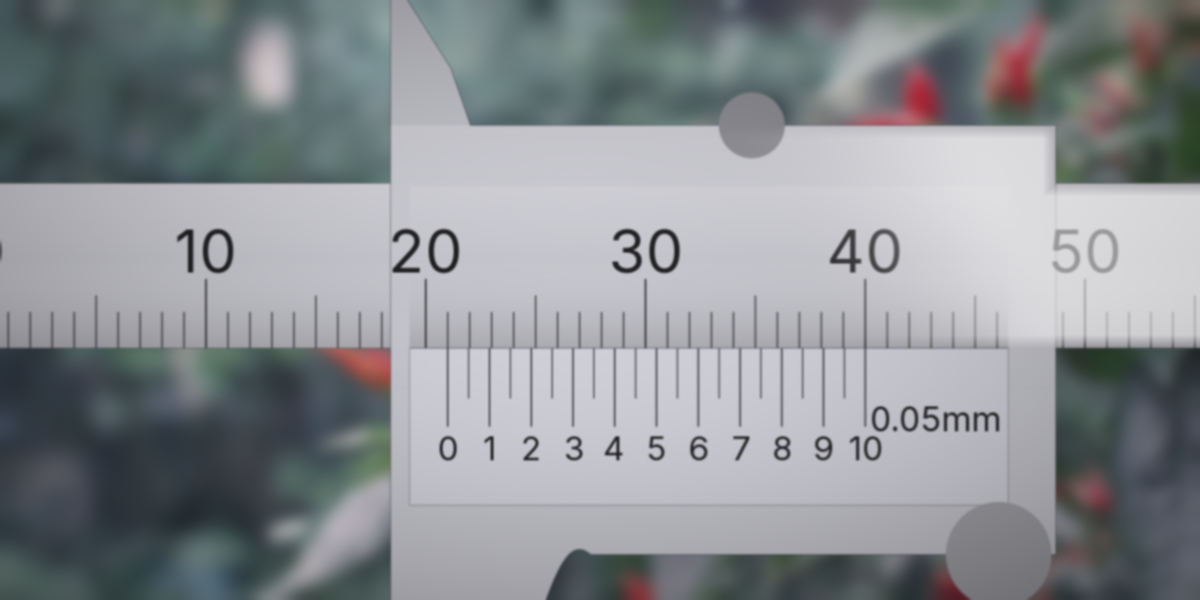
21.0 mm
